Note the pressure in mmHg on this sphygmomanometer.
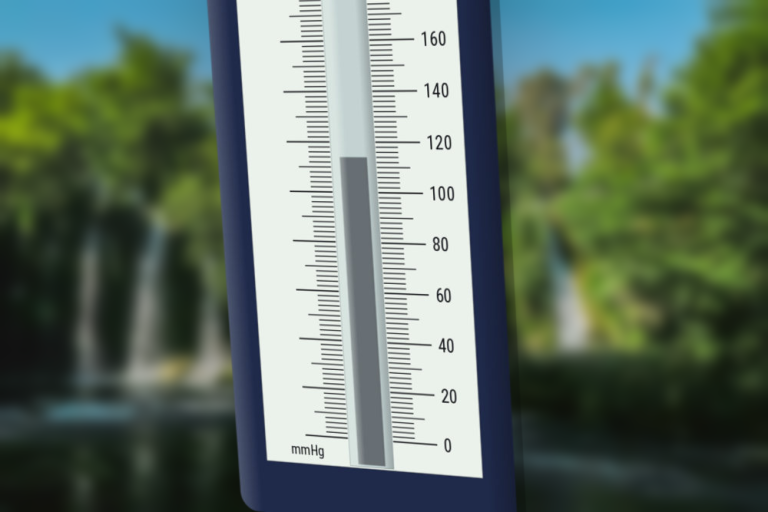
114 mmHg
